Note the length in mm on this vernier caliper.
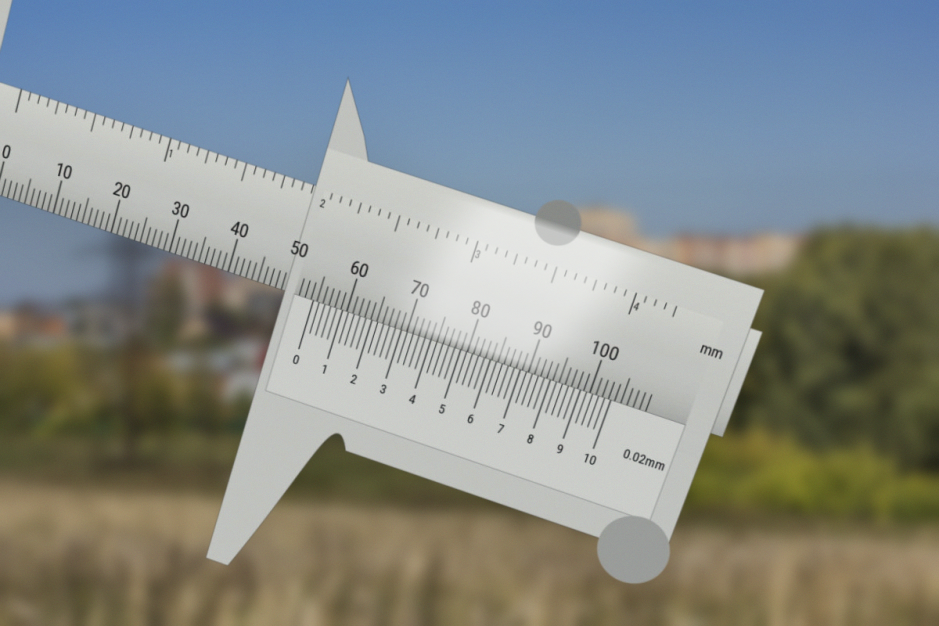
54.4 mm
